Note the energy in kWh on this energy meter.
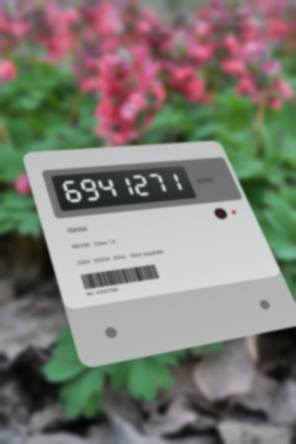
6941271 kWh
